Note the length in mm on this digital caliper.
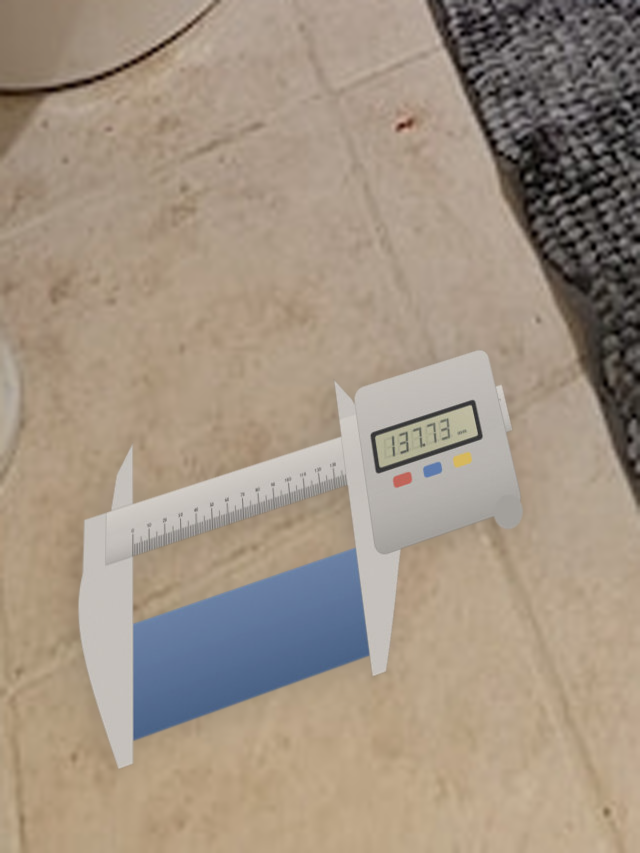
137.73 mm
